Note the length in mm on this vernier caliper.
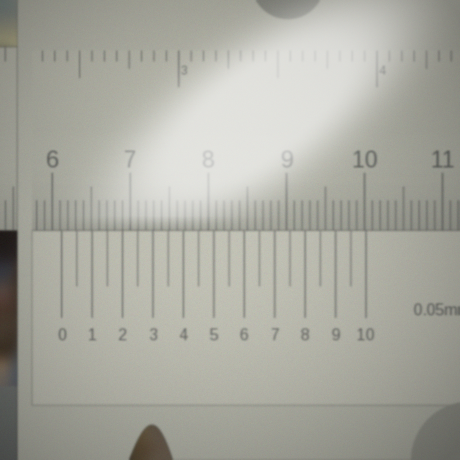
61.2 mm
